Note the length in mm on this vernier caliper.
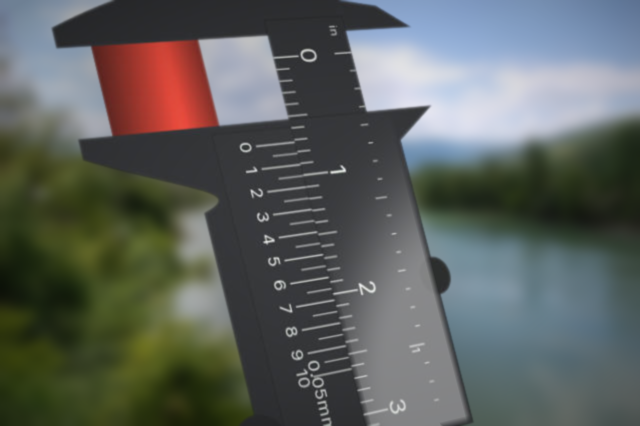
7.2 mm
